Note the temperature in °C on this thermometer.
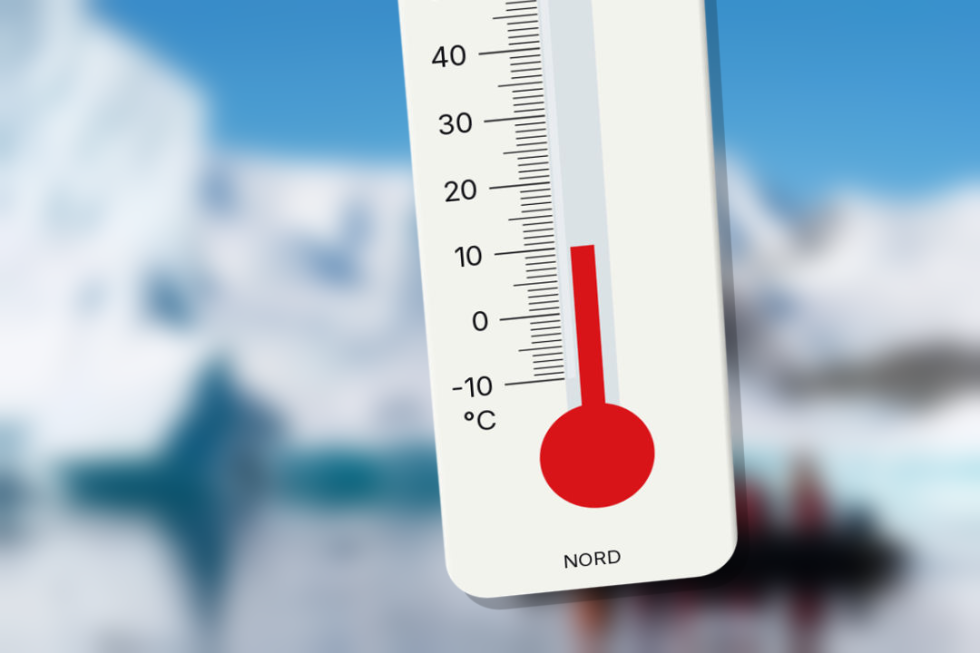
10 °C
